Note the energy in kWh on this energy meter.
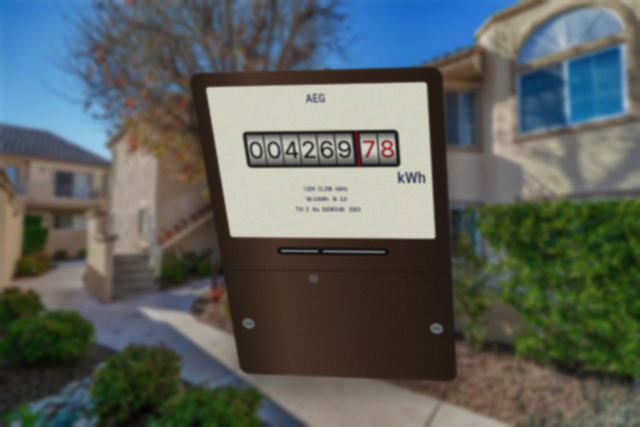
4269.78 kWh
